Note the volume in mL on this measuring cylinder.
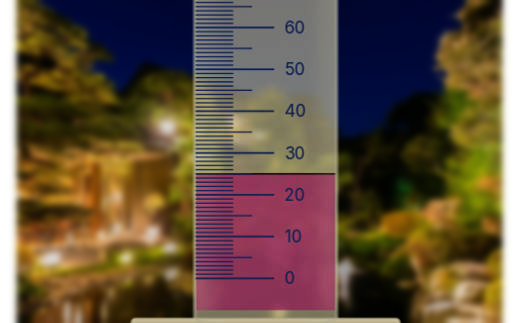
25 mL
